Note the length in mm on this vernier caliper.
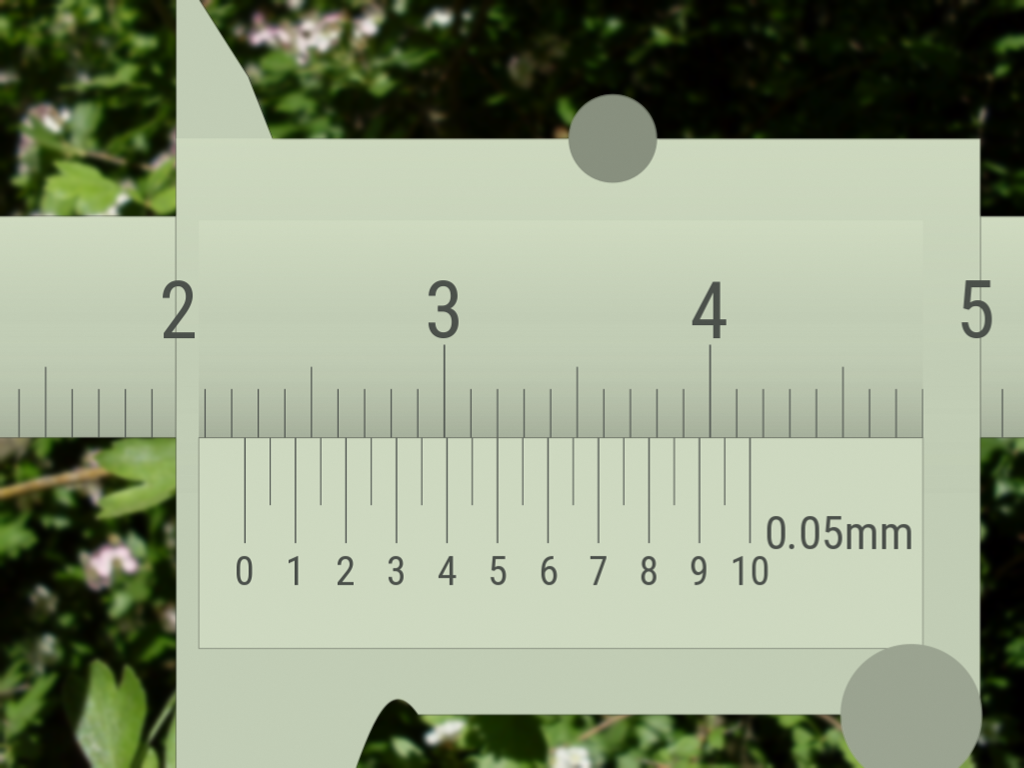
22.50 mm
